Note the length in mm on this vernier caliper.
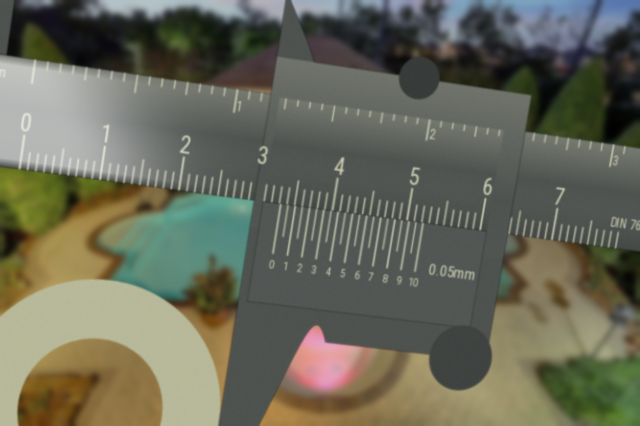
33.2 mm
